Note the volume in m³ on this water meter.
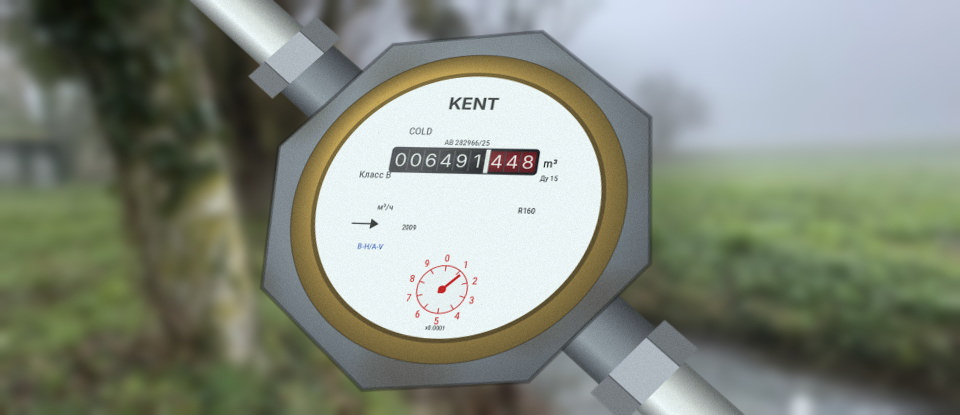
6491.4481 m³
